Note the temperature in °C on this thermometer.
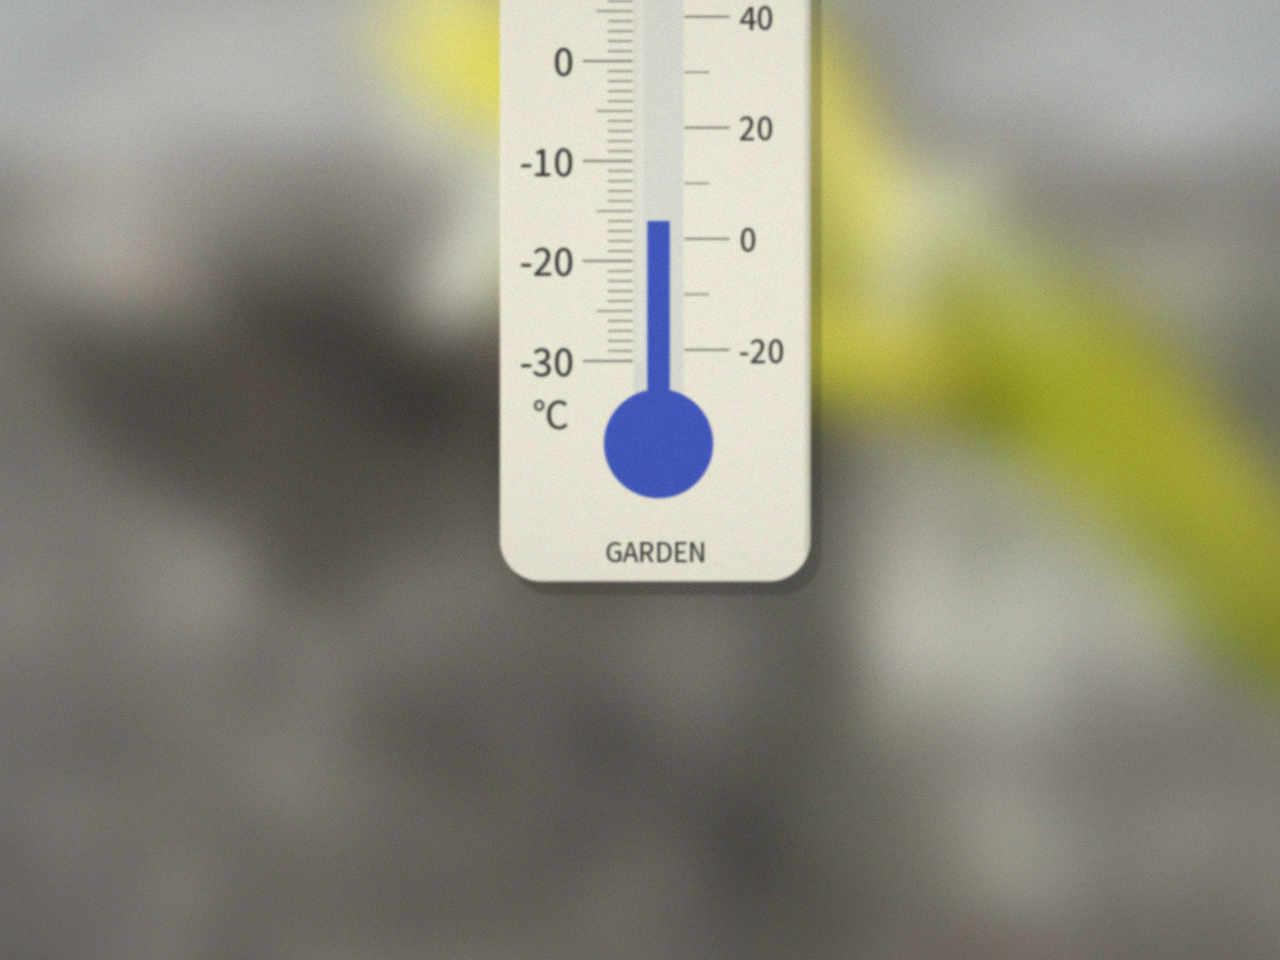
-16 °C
